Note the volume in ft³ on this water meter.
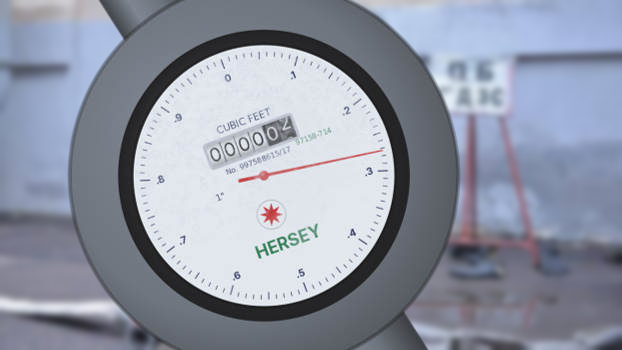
2.27 ft³
